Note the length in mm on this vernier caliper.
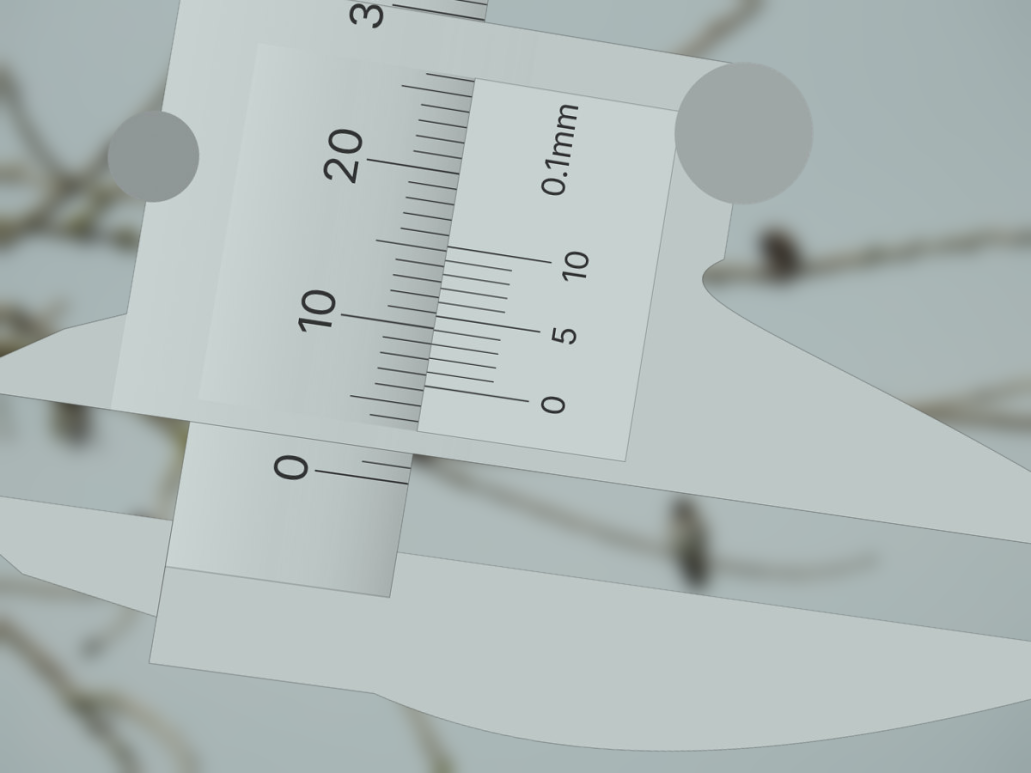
6.3 mm
